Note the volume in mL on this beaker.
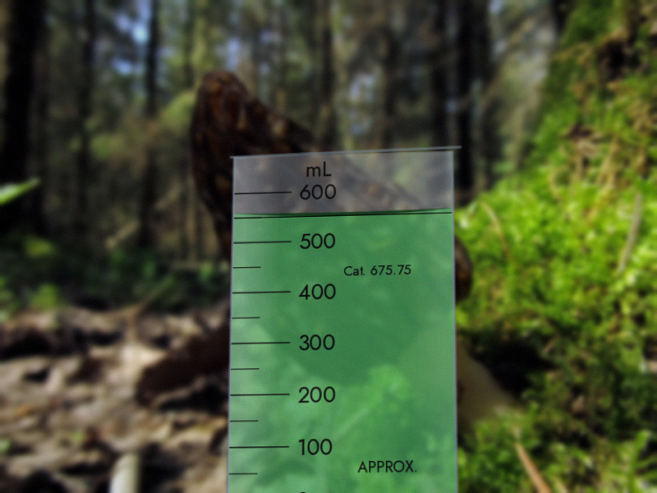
550 mL
